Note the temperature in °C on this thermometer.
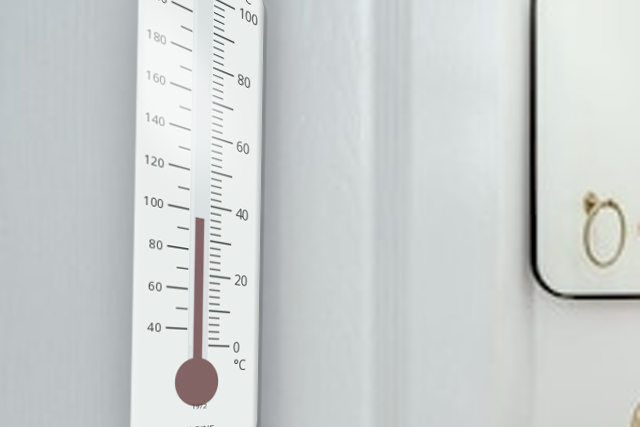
36 °C
